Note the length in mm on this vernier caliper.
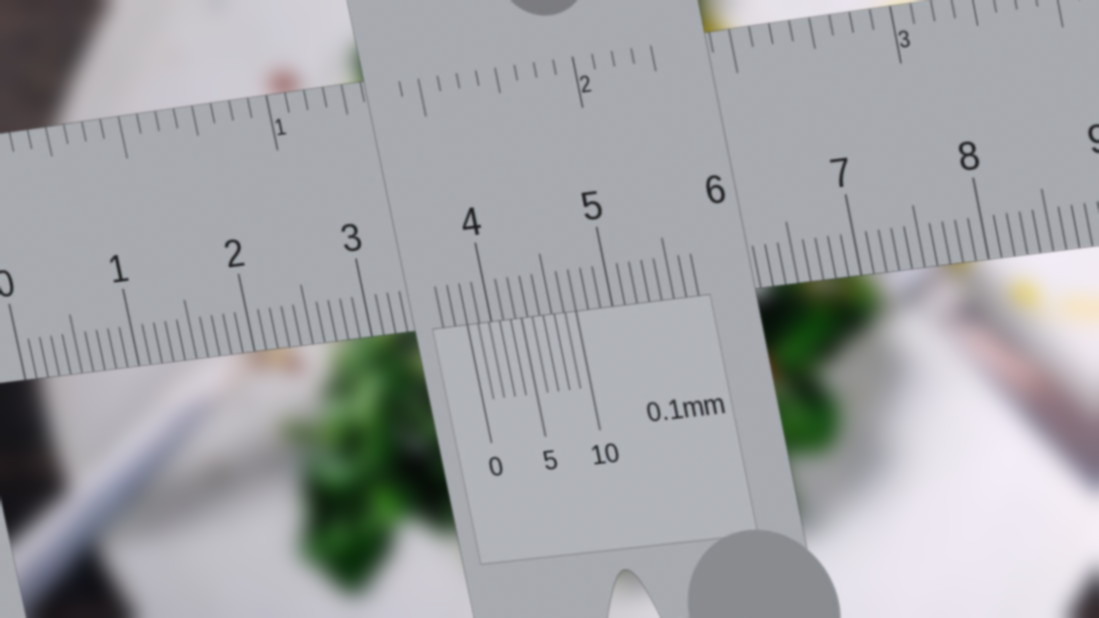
38.0 mm
